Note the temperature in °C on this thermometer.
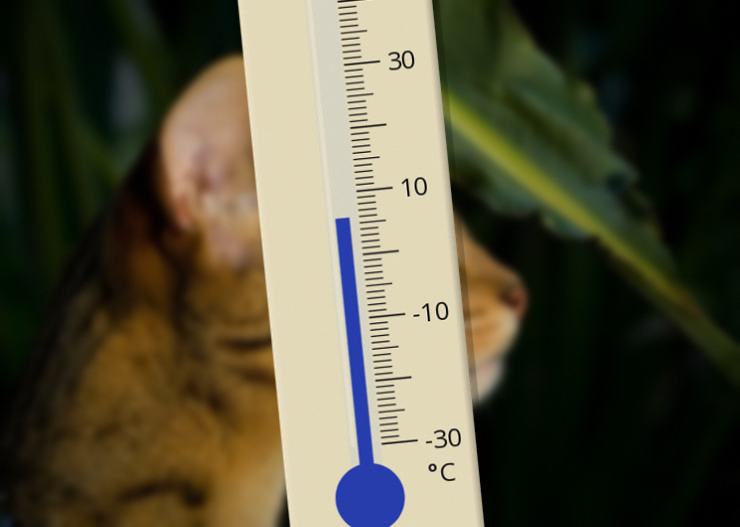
6 °C
